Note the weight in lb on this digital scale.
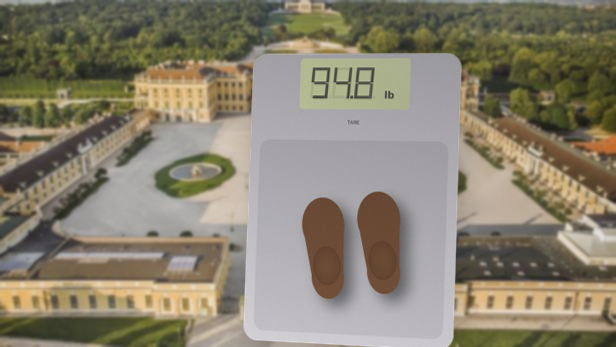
94.8 lb
